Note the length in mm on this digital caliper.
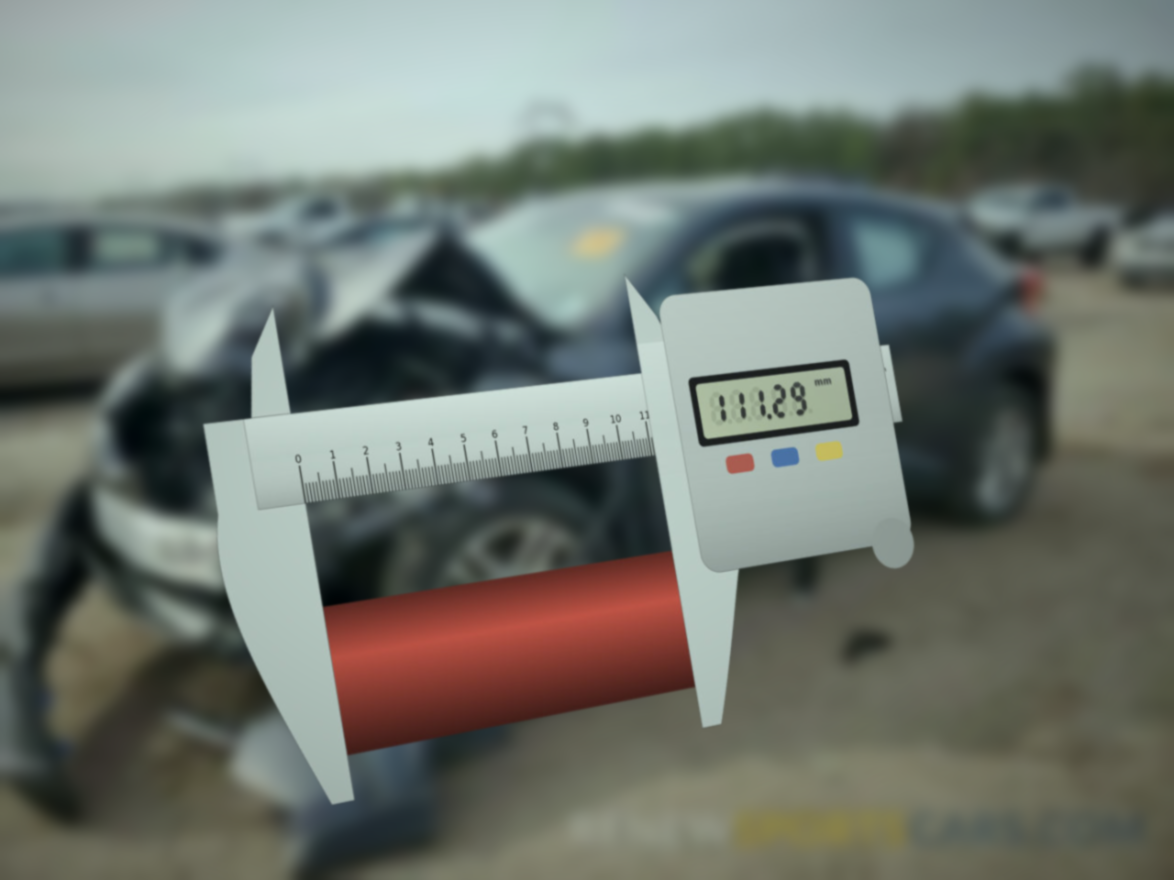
111.29 mm
